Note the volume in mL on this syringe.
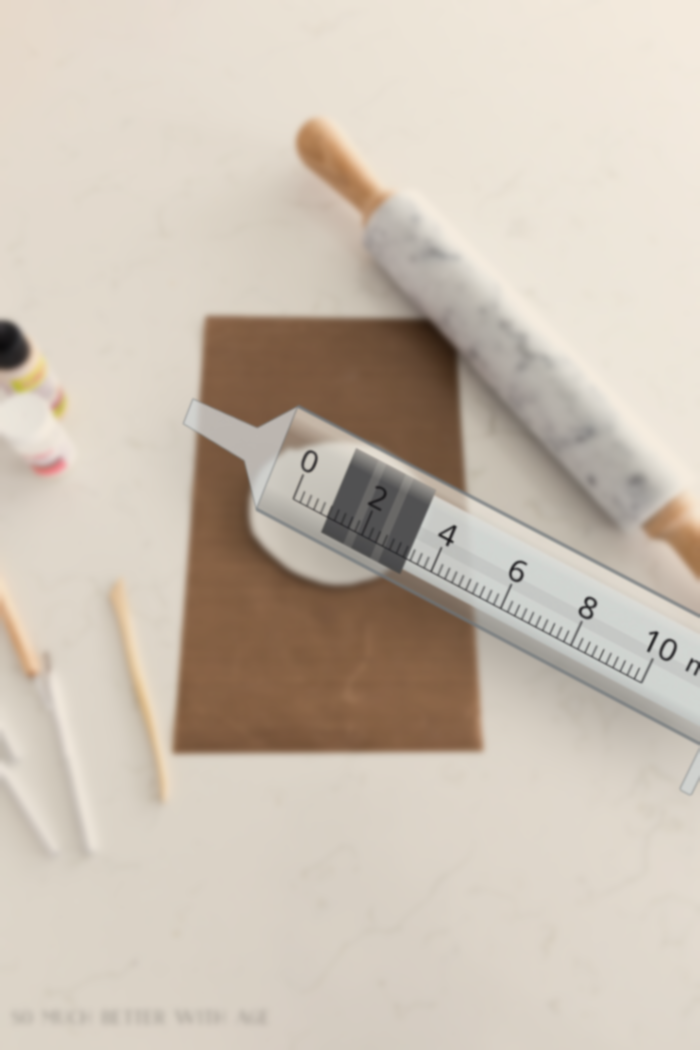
1 mL
